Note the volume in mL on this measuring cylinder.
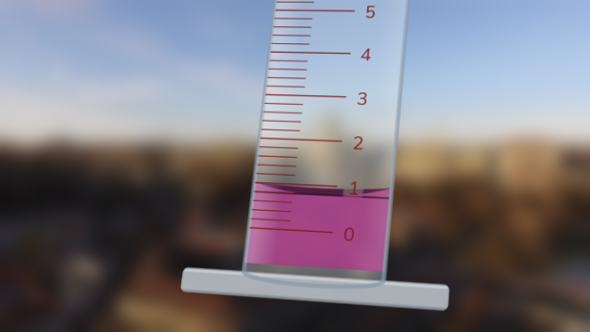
0.8 mL
